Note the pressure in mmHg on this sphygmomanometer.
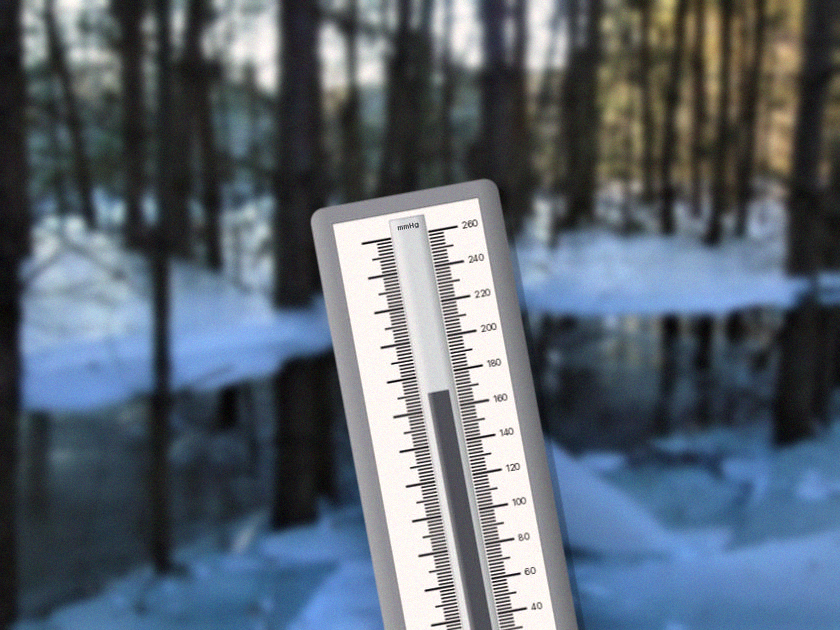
170 mmHg
